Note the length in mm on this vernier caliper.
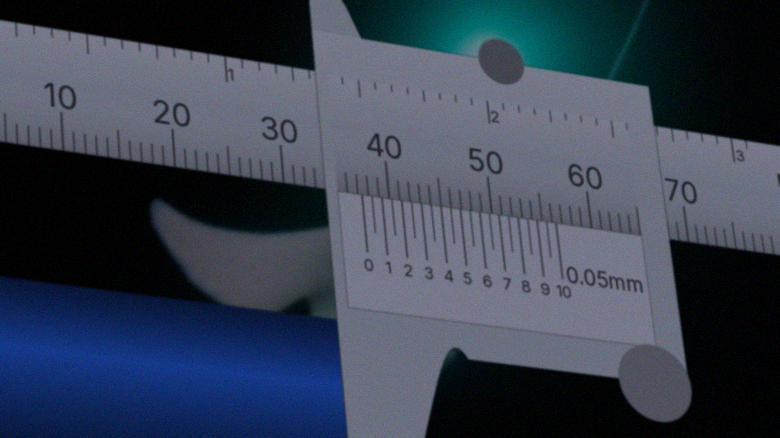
37.4 mm
